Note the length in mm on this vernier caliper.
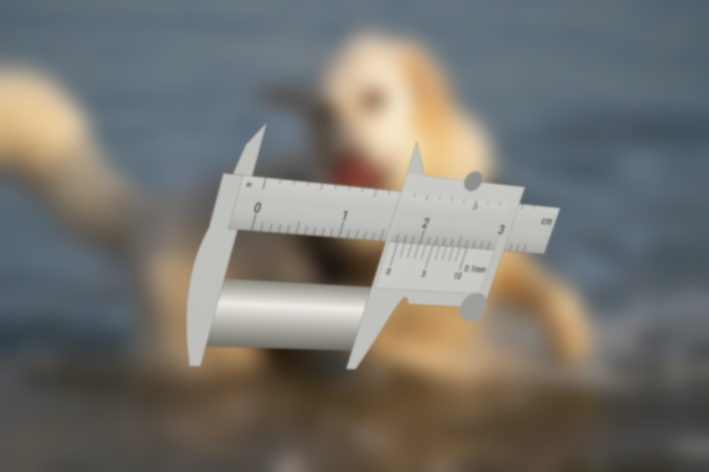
17.2 mm
